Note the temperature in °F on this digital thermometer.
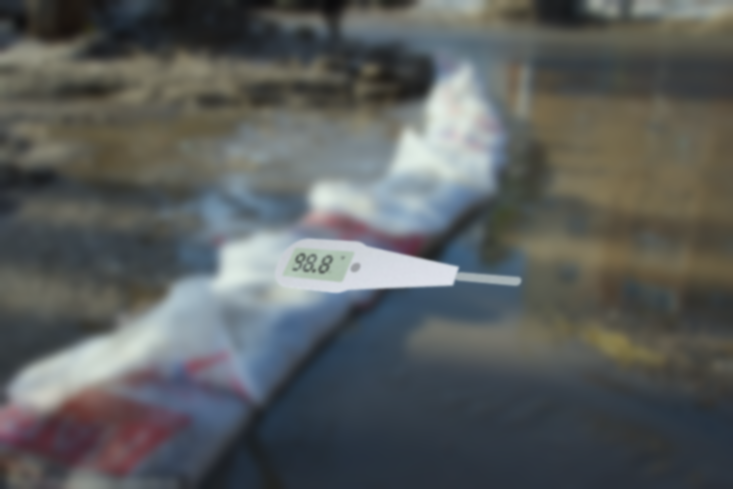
98.8 °F
